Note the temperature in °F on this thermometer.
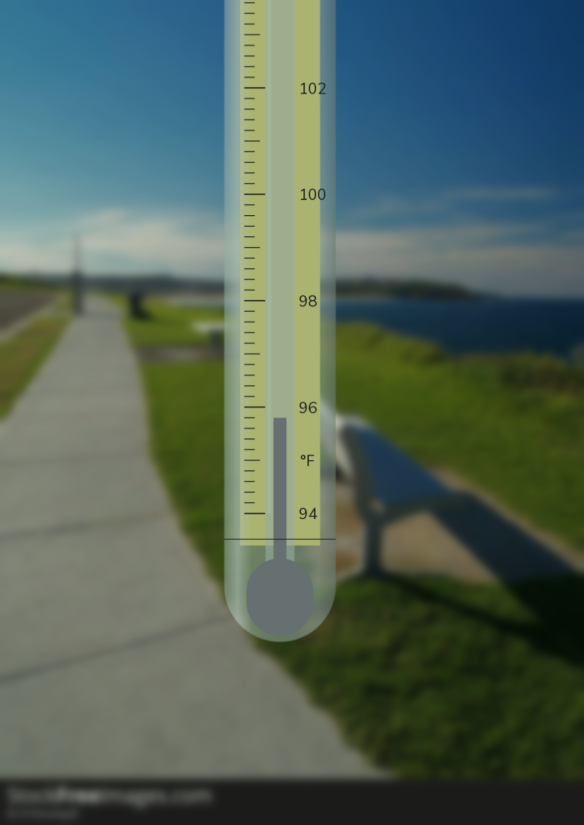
95.8 °F
